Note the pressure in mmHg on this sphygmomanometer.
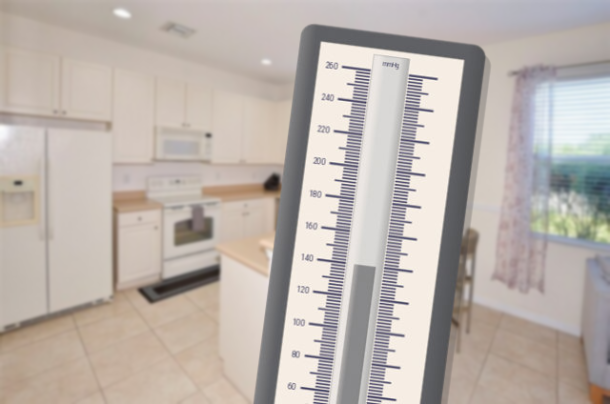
140 mmHg
